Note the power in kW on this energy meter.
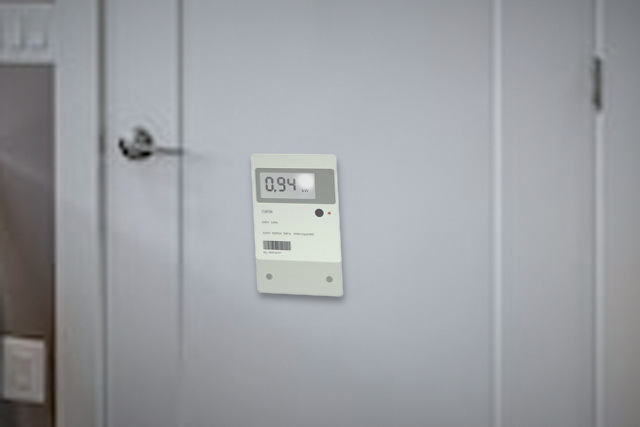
0.94 kW
